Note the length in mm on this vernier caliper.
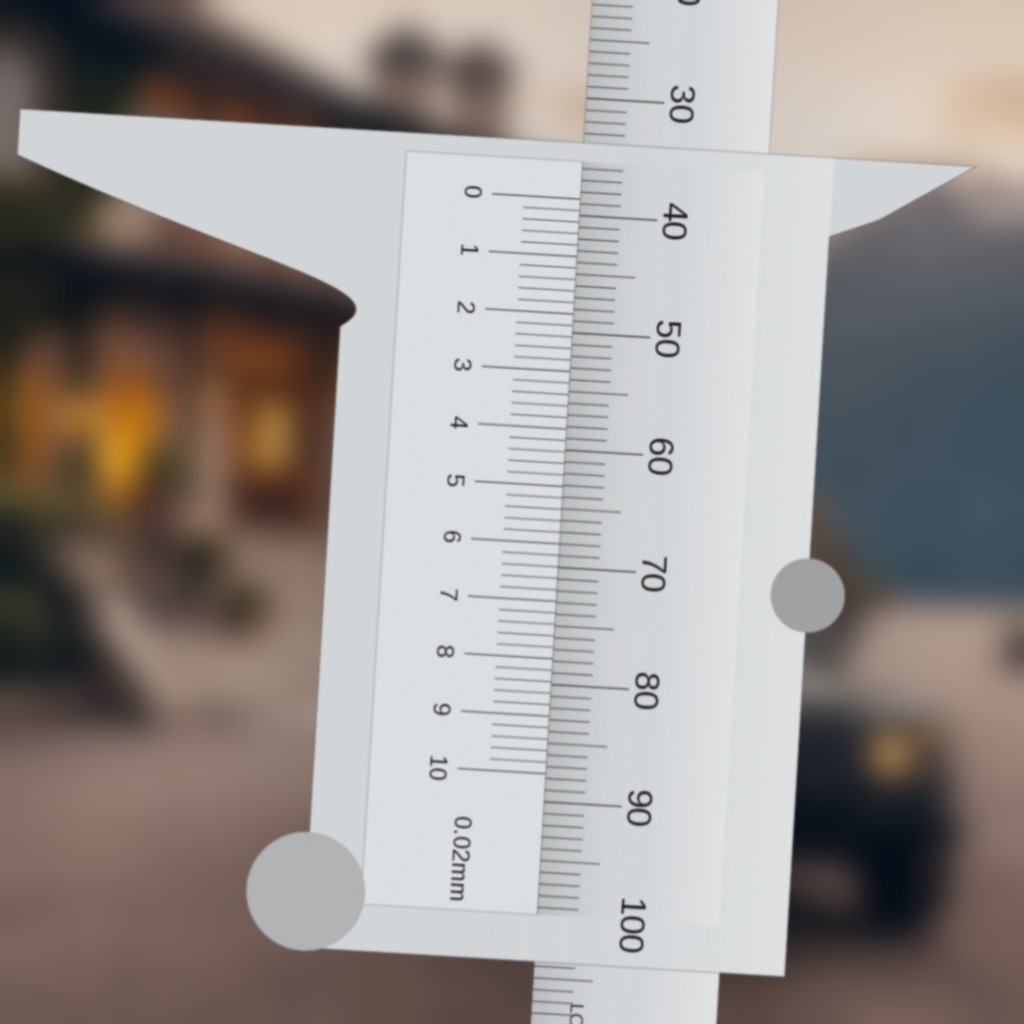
38.6 mm
